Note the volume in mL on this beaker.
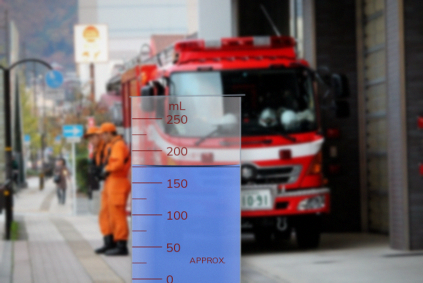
175 mL
